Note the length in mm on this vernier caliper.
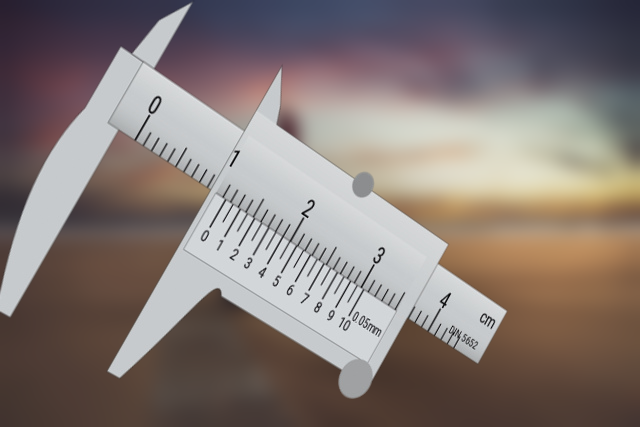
11.4 mm
